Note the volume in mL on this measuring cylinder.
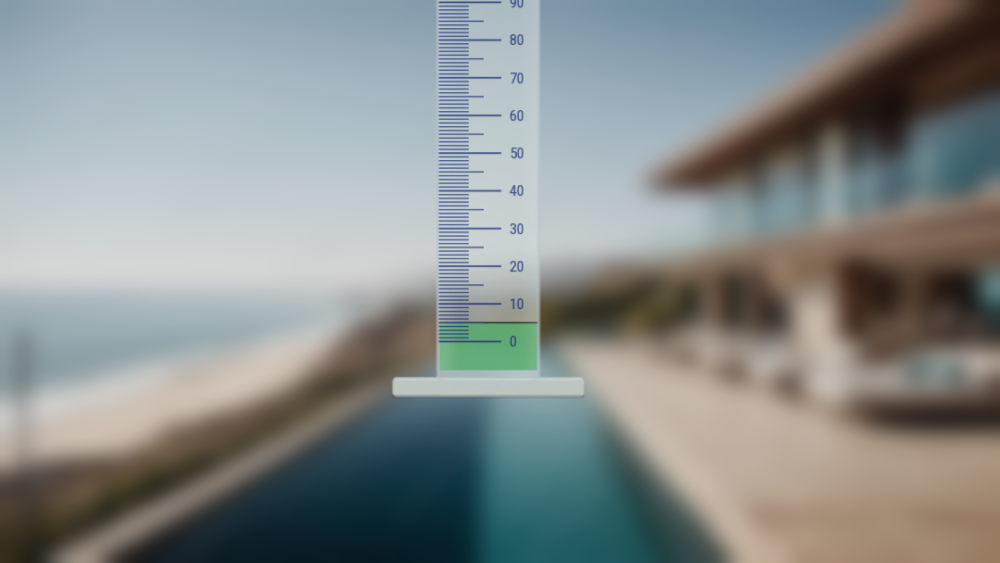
5 mL
